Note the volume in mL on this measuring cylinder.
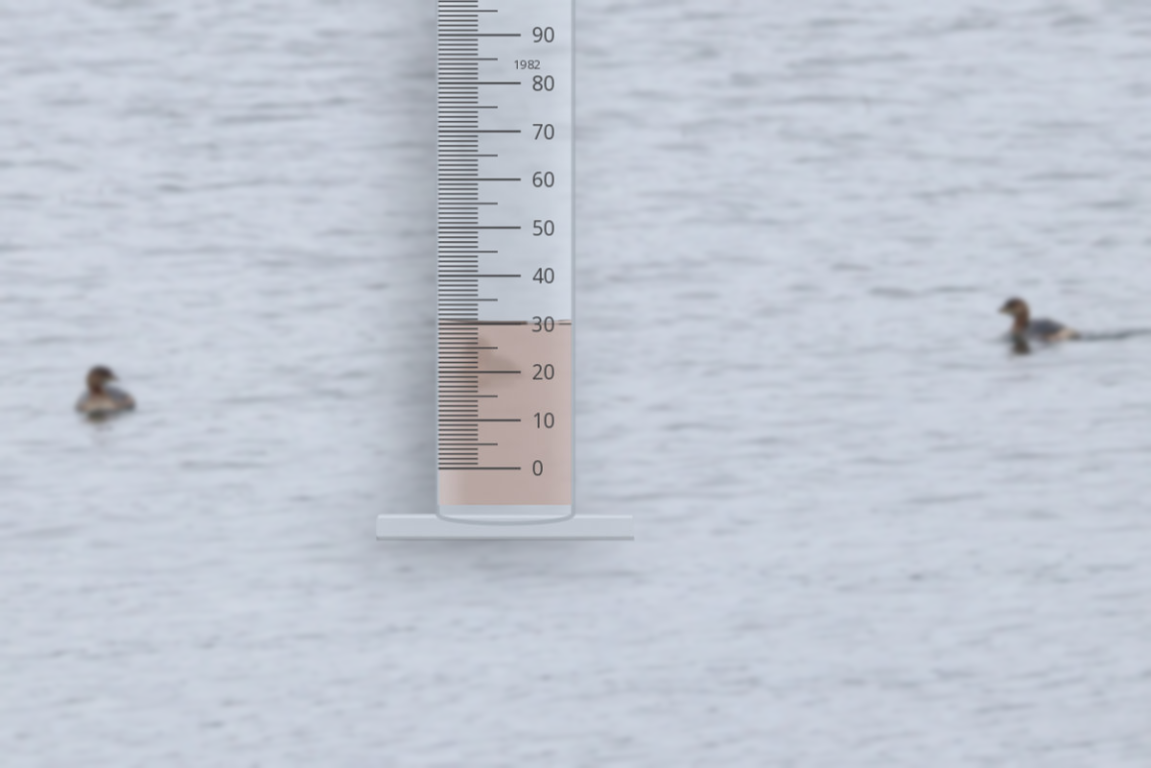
30 mL
